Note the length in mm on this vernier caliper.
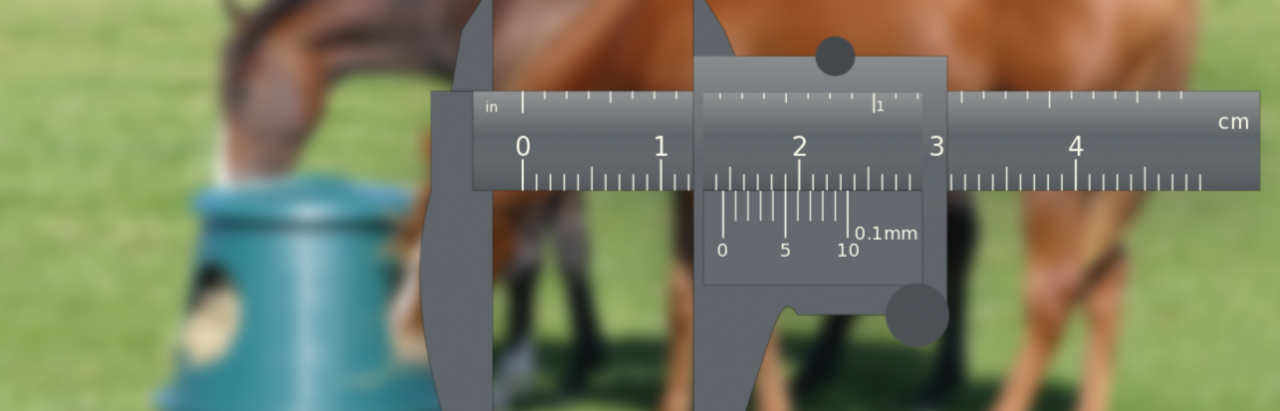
14.5 mm
